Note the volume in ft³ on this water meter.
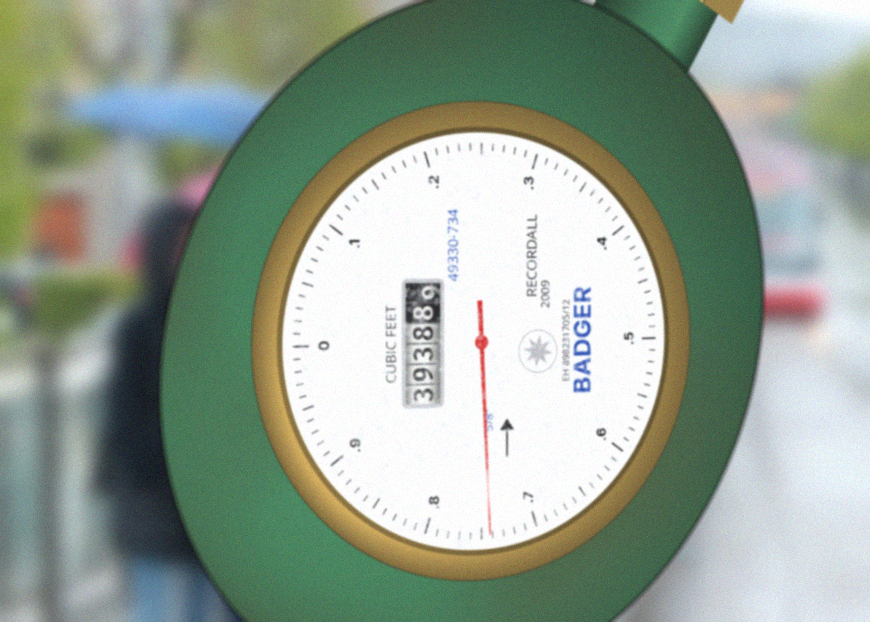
393888.74 ft³
